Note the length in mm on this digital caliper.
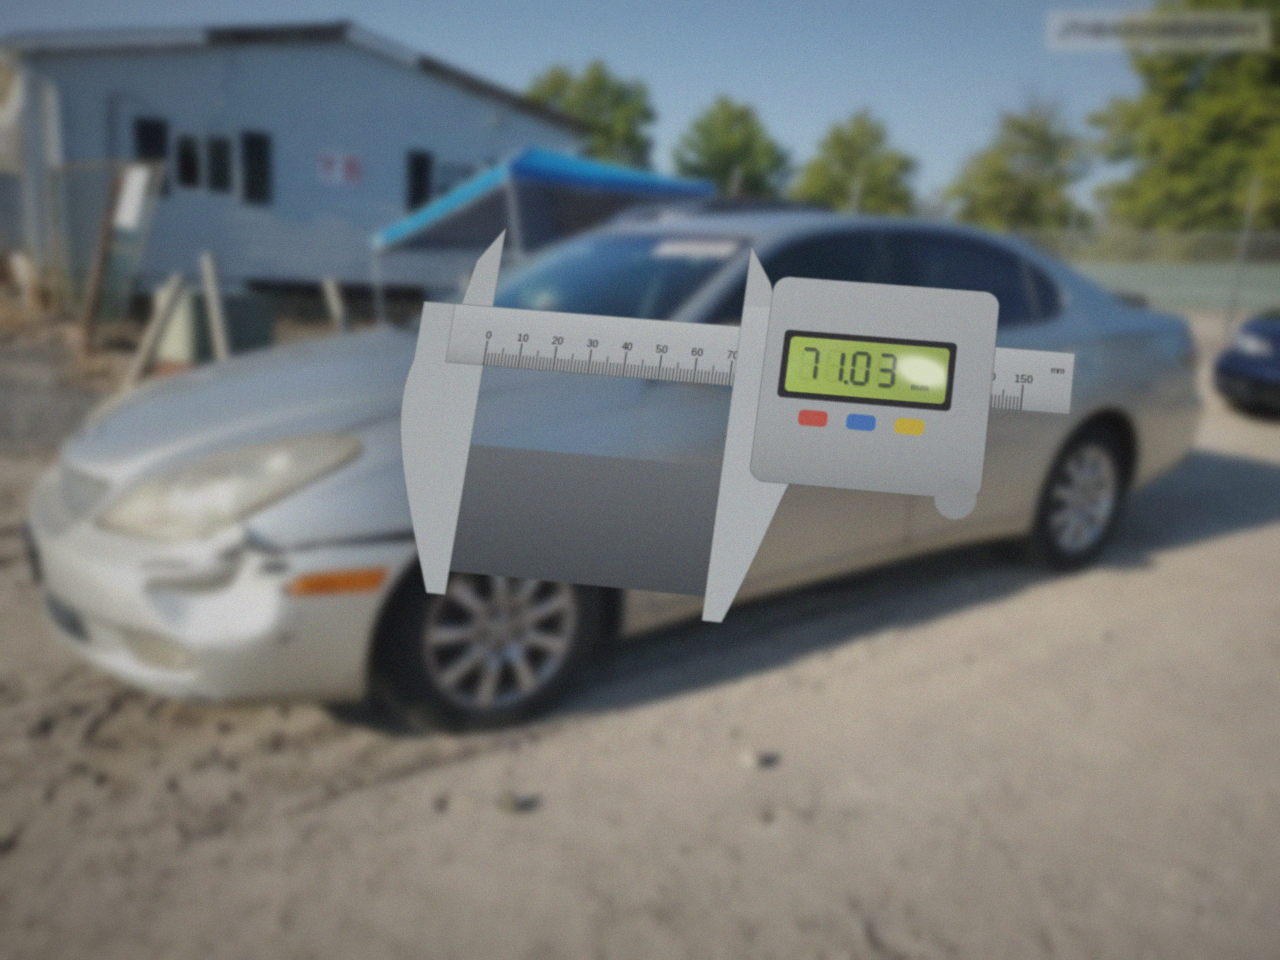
71.03 mm
